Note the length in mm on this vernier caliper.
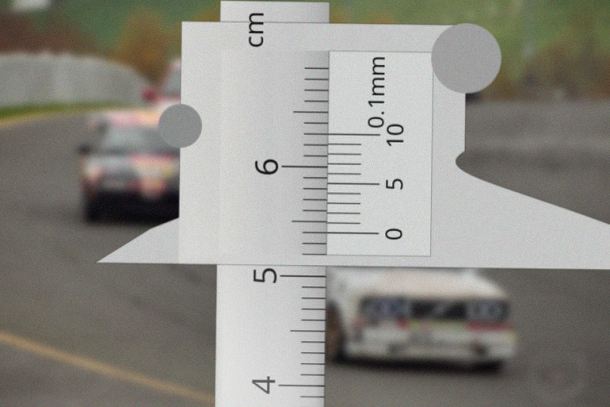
54.0 mm
